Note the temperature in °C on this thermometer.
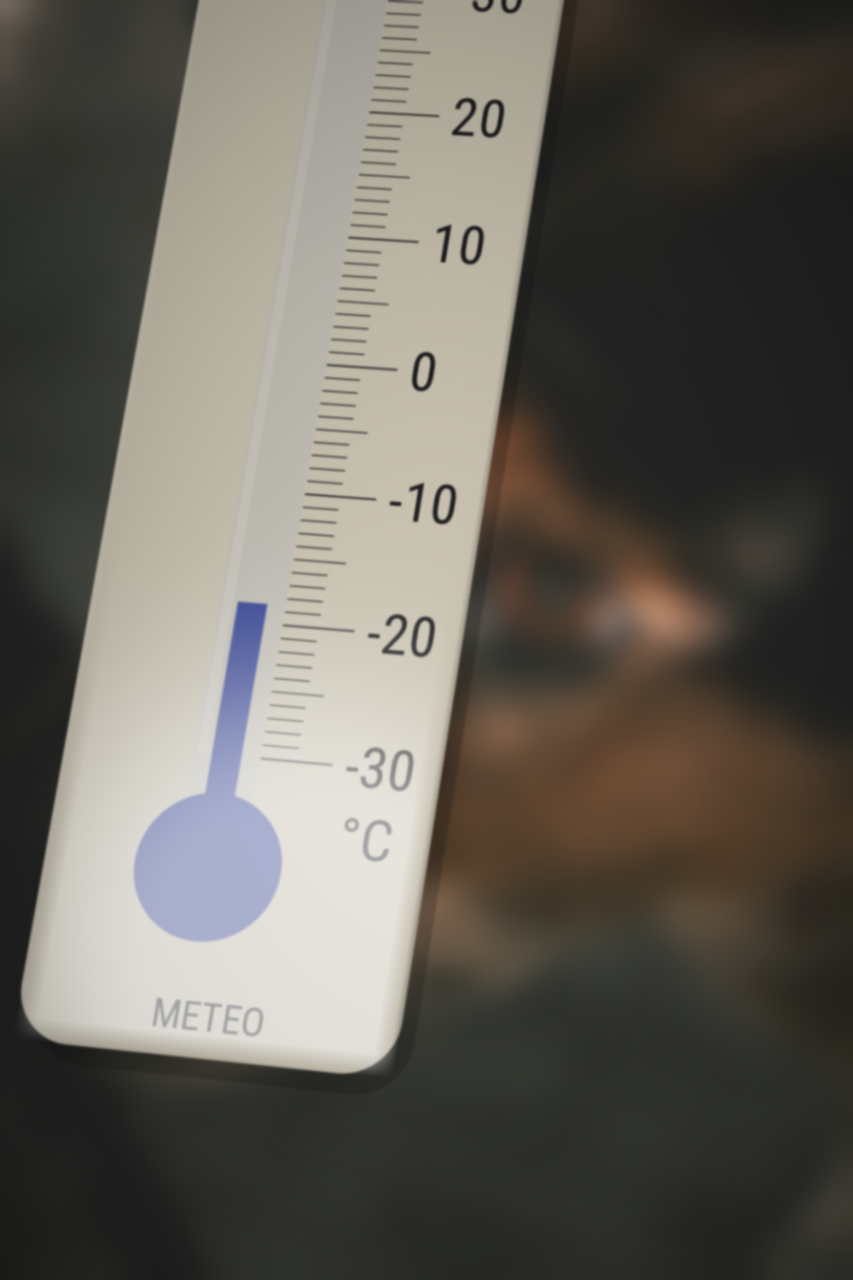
-18.5 °C
